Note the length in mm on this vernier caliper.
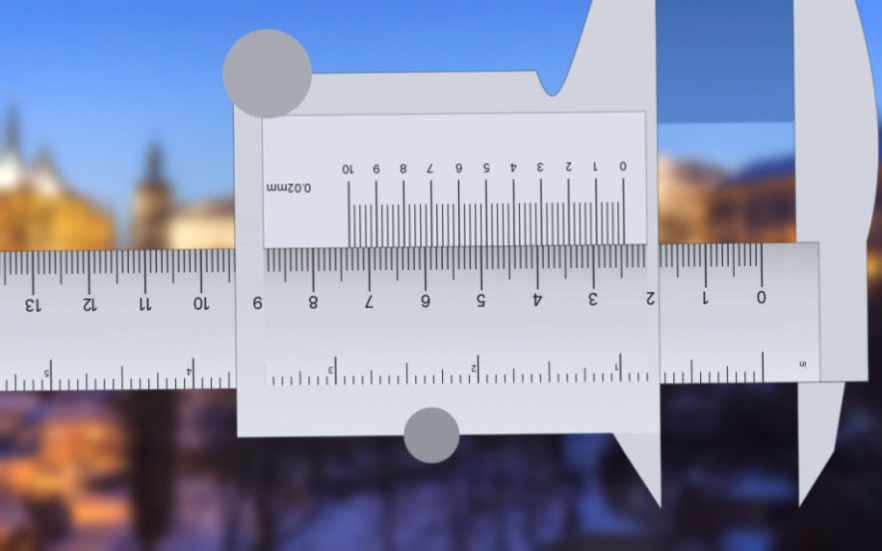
24.5 mm
